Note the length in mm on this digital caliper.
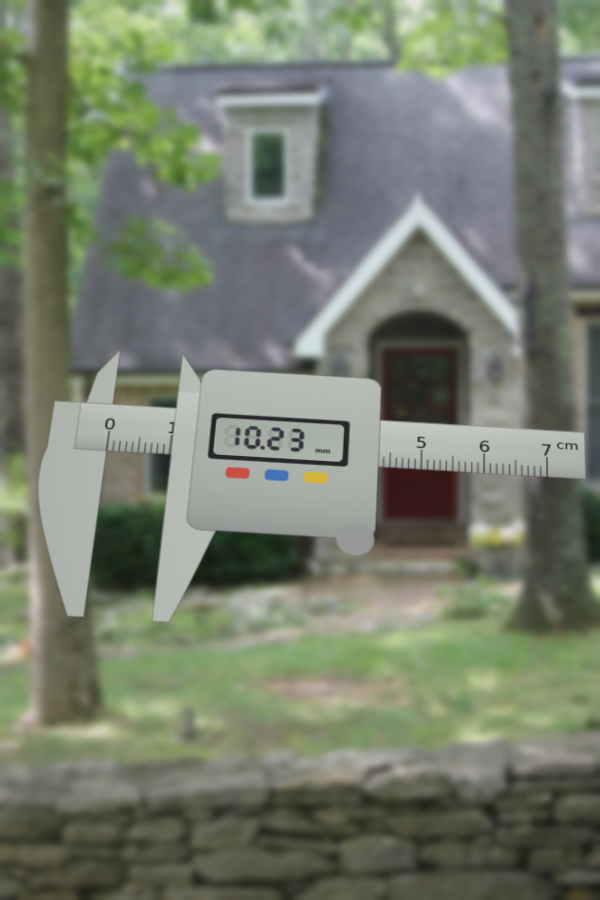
10.23 mm
